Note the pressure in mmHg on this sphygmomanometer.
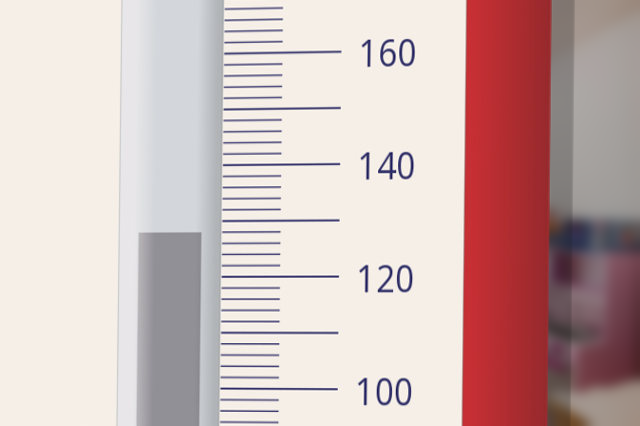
128 mmHg
